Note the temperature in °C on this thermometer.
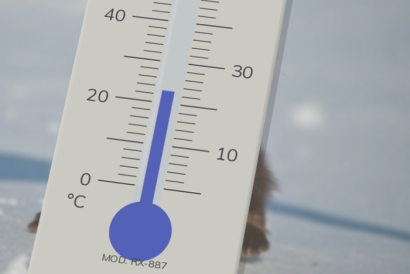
23 °C
